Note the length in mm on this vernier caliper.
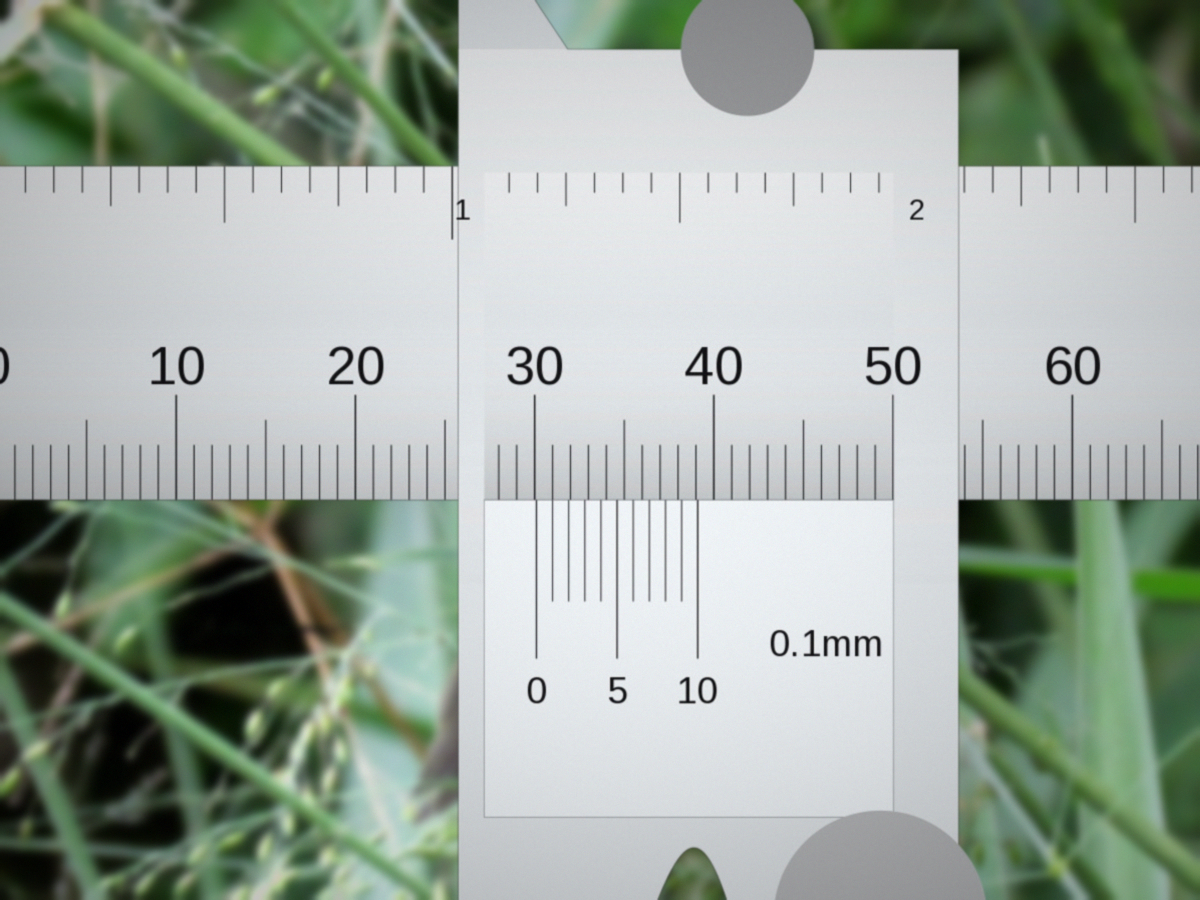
30.1 mm
